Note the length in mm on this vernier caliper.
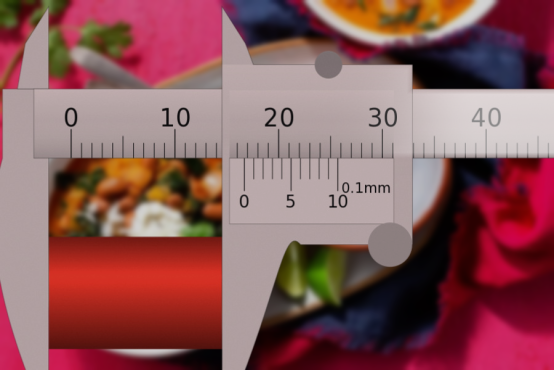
16.7 mm
